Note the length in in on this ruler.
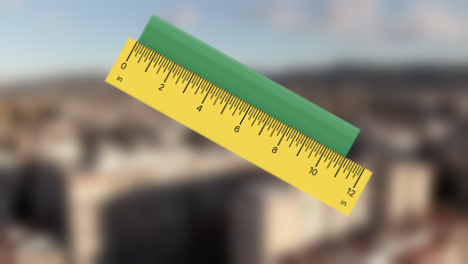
11 in
